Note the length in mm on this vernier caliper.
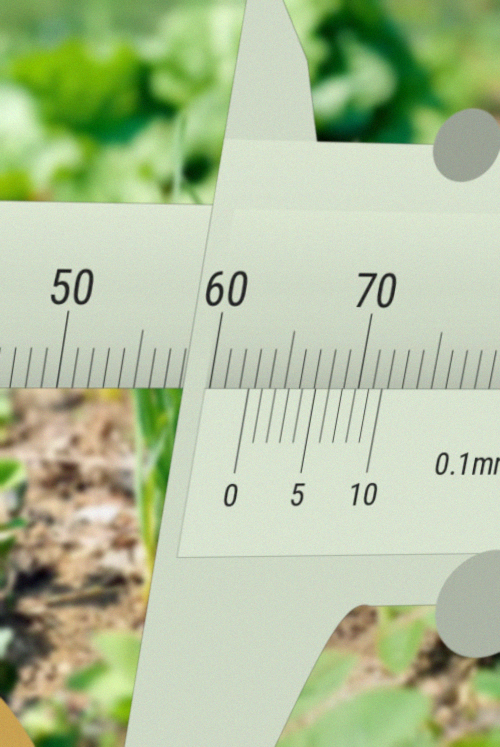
62.6 mm
